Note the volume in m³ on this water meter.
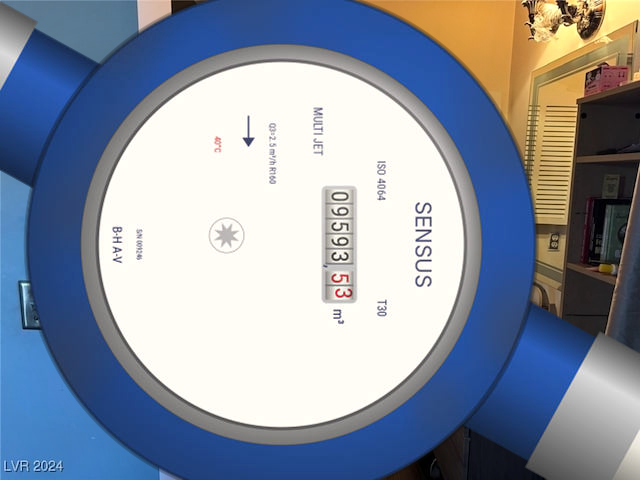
9593.53 m³
